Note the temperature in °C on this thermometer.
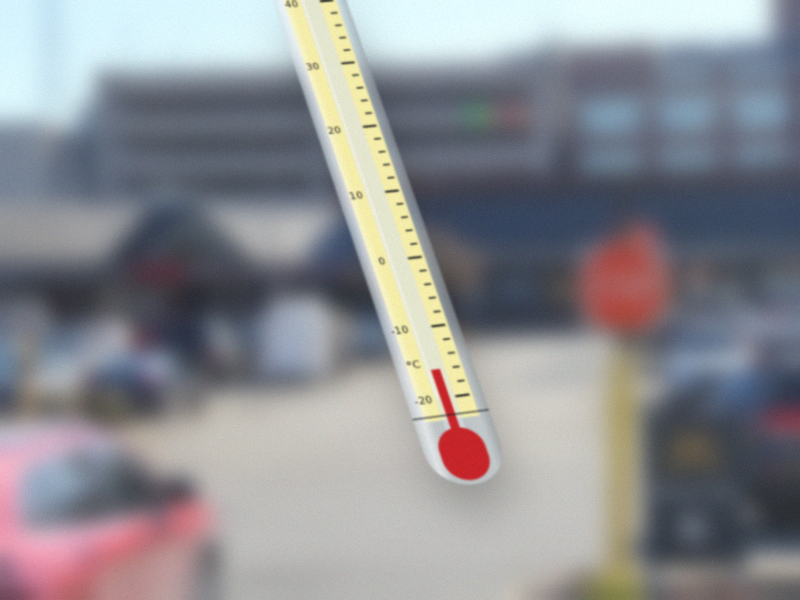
-16 °C
